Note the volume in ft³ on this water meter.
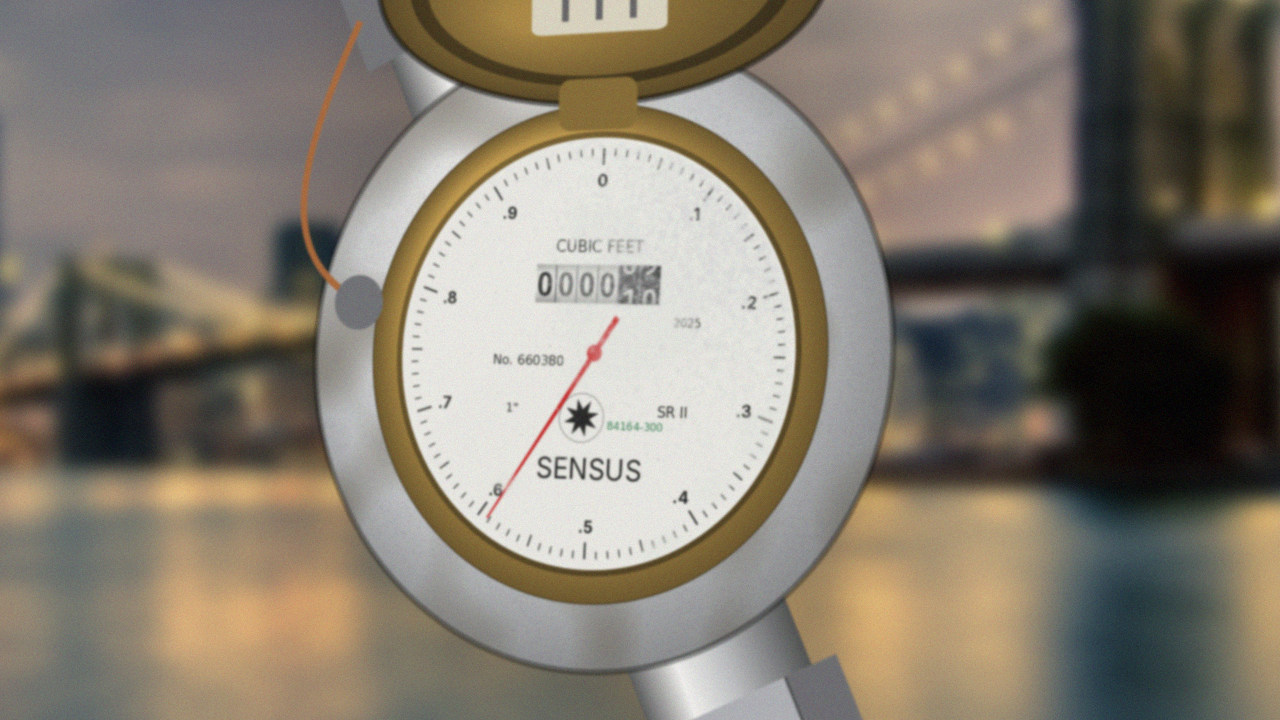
9.59 ft³
